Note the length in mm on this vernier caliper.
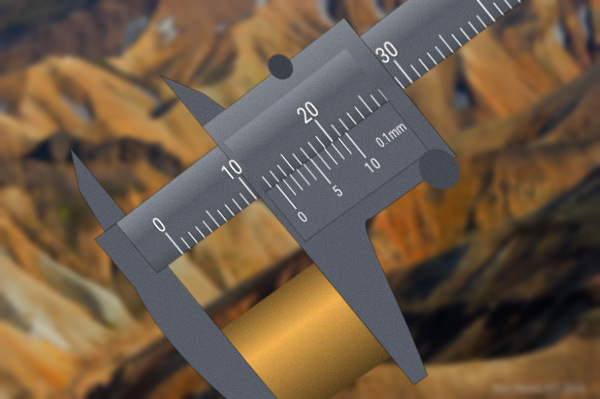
12.6 mm
